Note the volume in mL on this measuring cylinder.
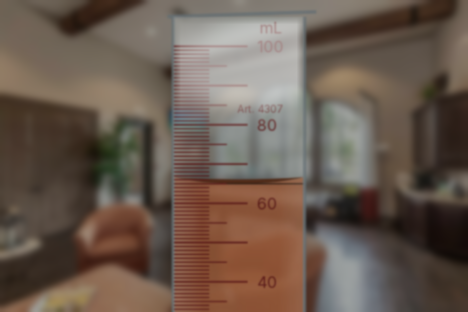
65 mL
